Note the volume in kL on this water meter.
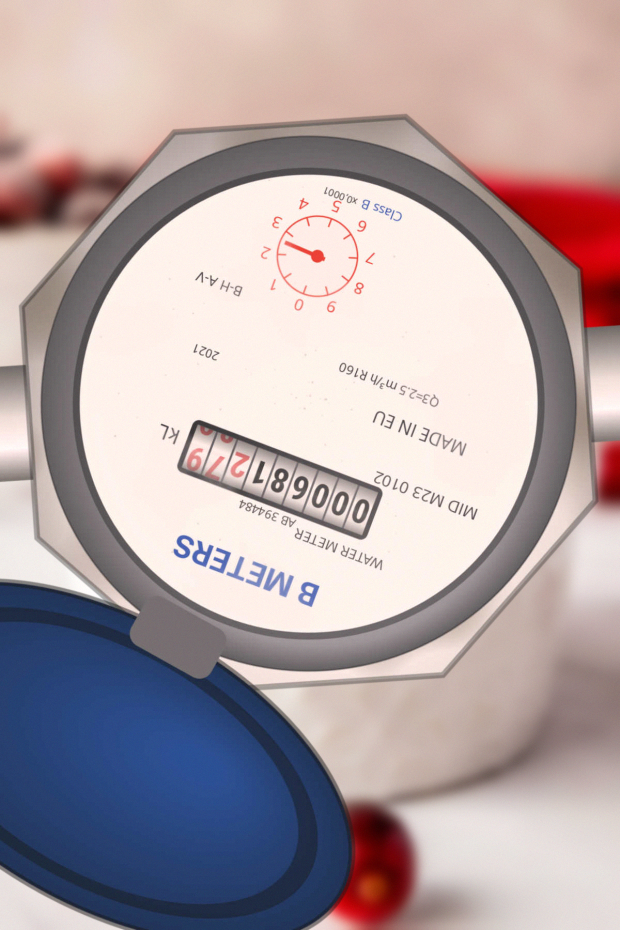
681.2792 kL
